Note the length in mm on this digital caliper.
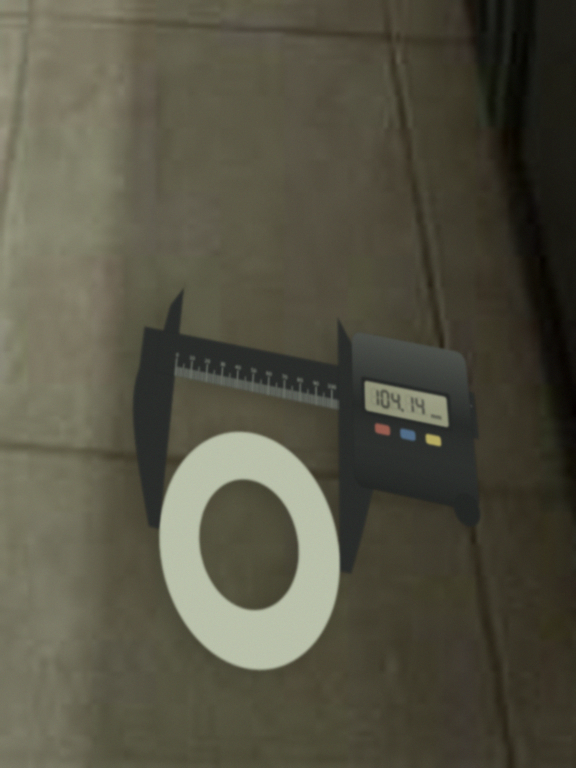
104.14 mm
